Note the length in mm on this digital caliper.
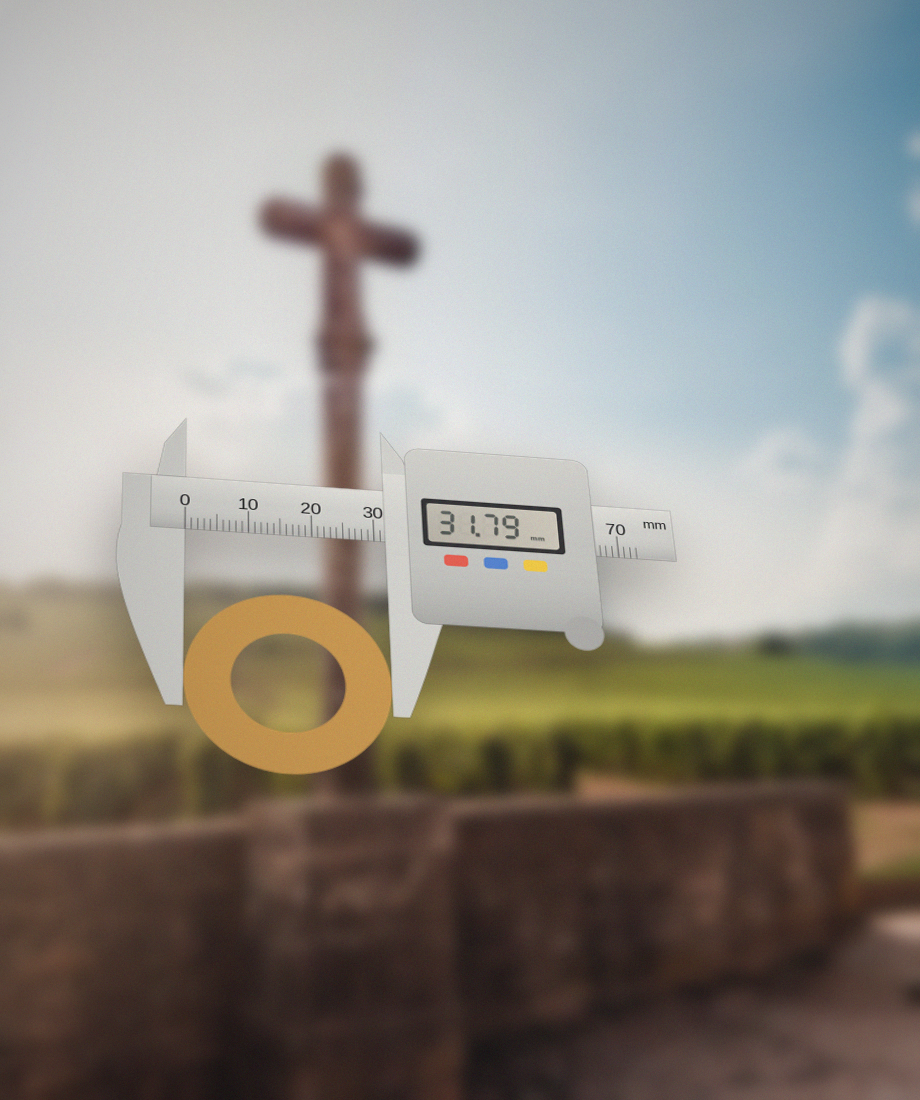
31.79 mm
